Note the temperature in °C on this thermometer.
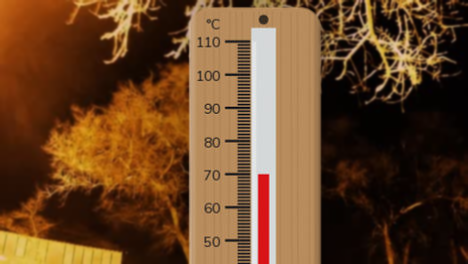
70 °C
